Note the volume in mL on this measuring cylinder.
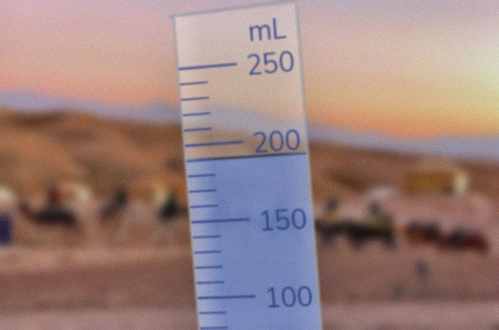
190 mL
